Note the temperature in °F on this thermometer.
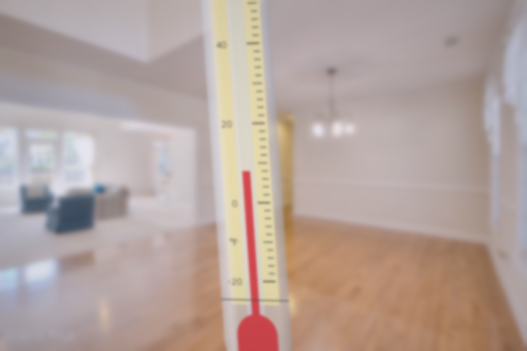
8 °F
